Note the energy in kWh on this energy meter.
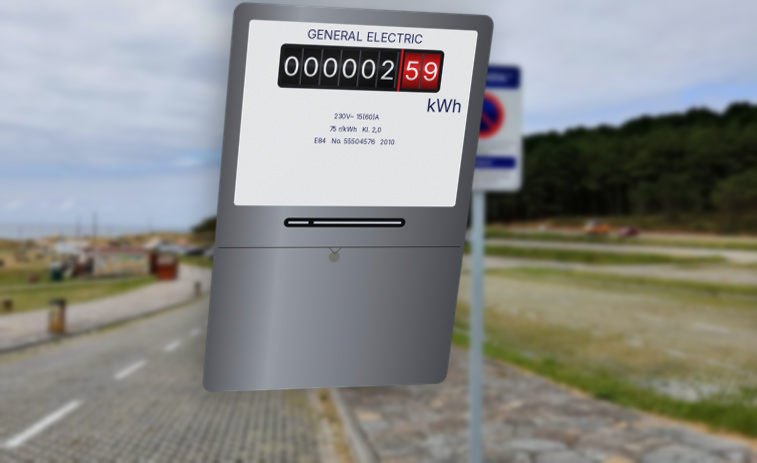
2.59 kWh
